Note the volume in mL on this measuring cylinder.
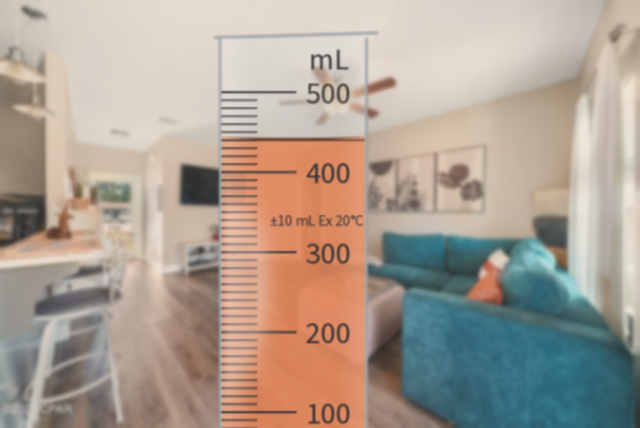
440 mL
